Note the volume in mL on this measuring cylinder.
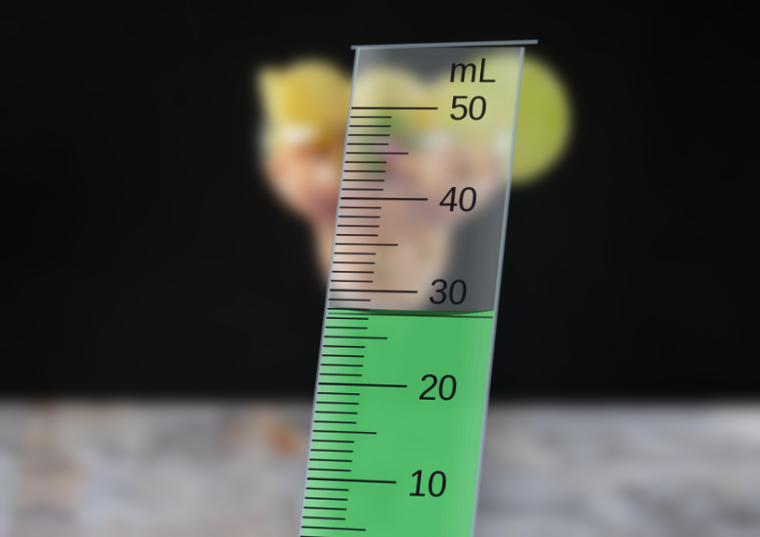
27.5 mL
